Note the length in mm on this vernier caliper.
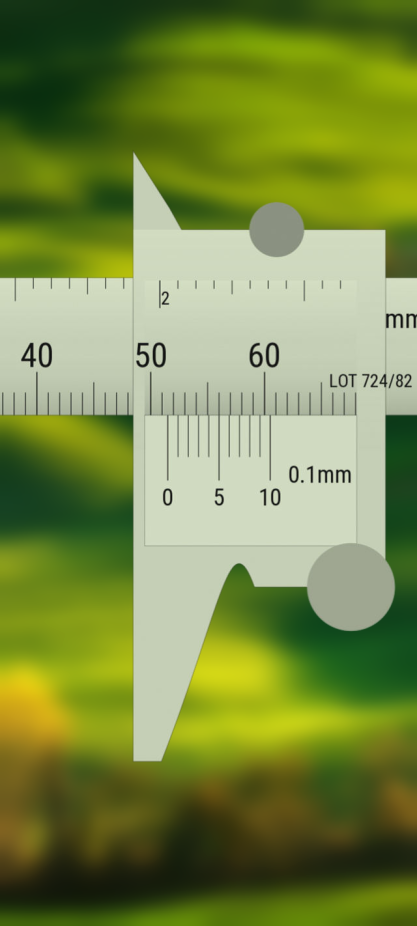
51.5 mm
